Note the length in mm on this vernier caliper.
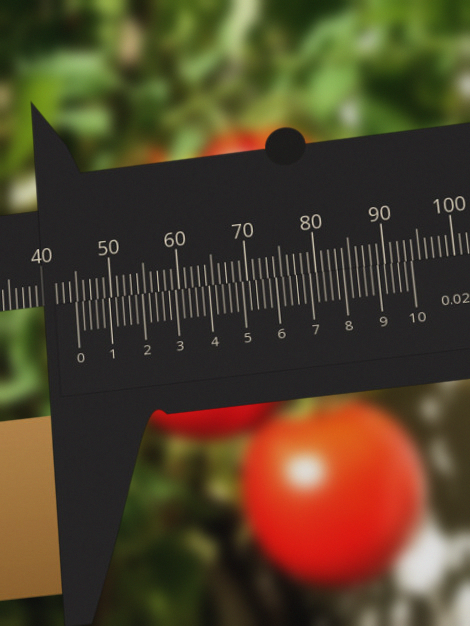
44.8 mm
